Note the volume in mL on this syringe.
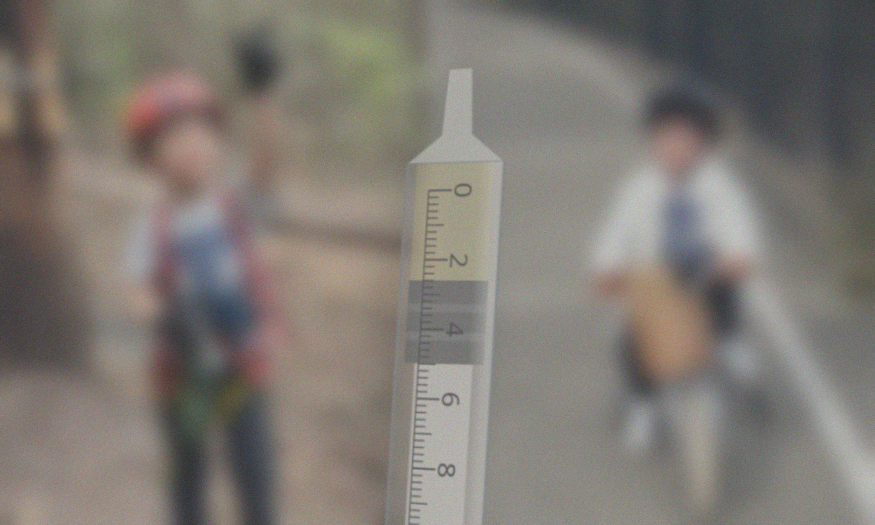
2.6 mL
